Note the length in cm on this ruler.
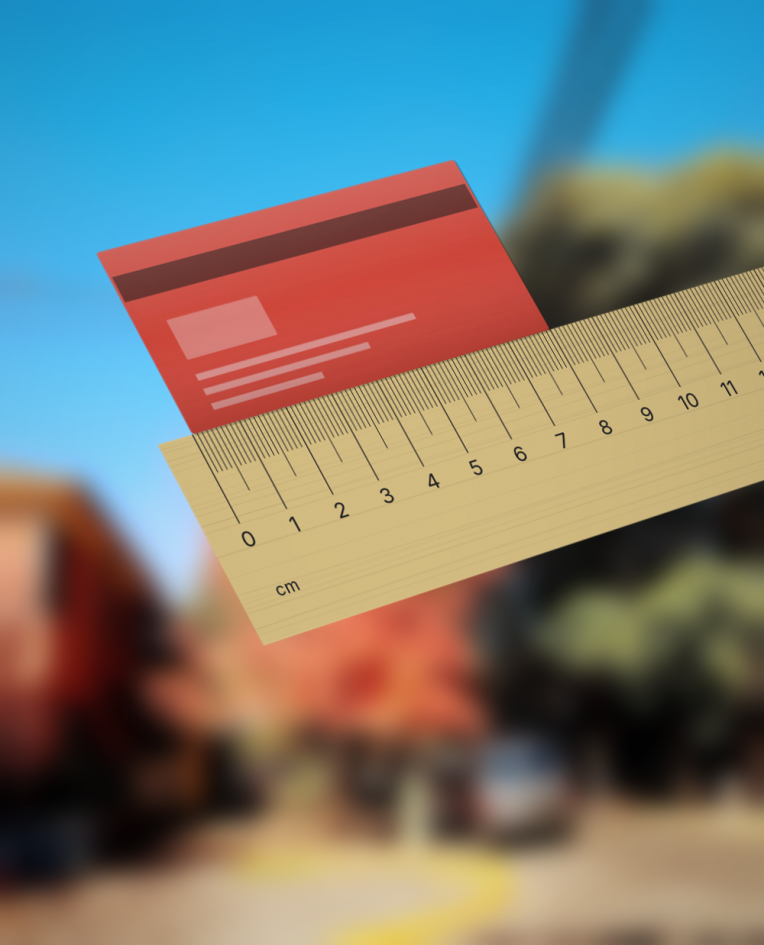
8 cm
